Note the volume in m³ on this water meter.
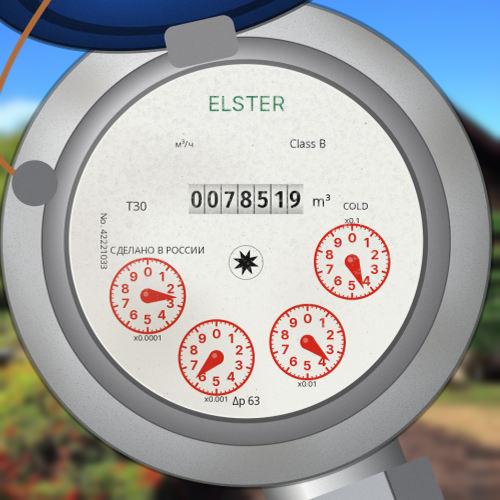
78519.4362 m³
